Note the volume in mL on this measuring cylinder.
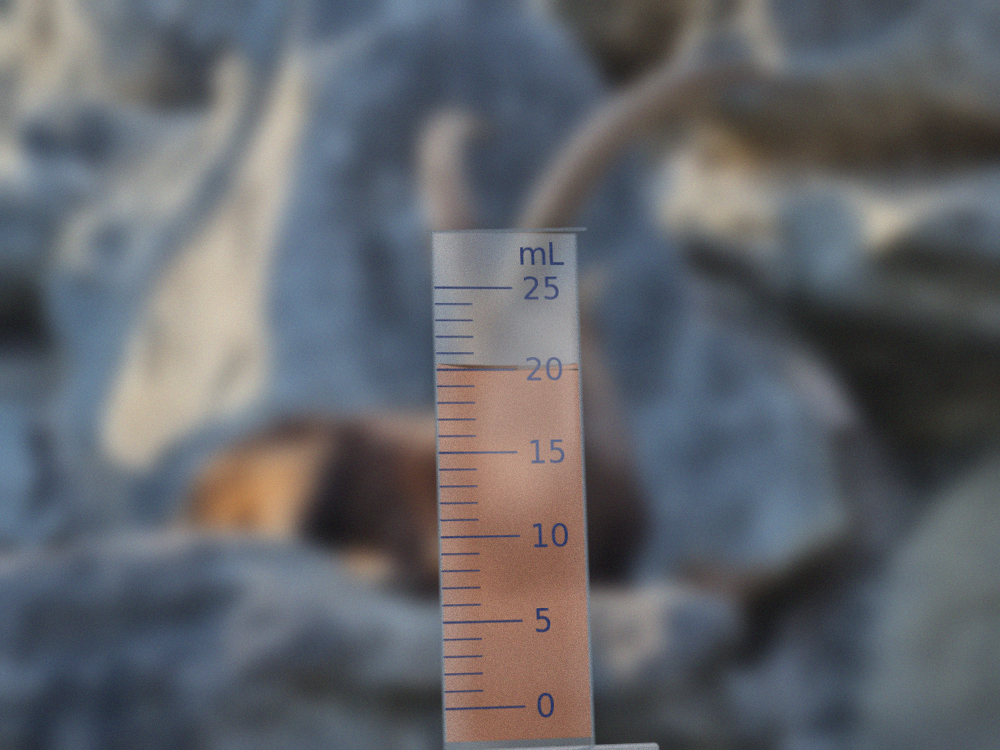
20 mL
